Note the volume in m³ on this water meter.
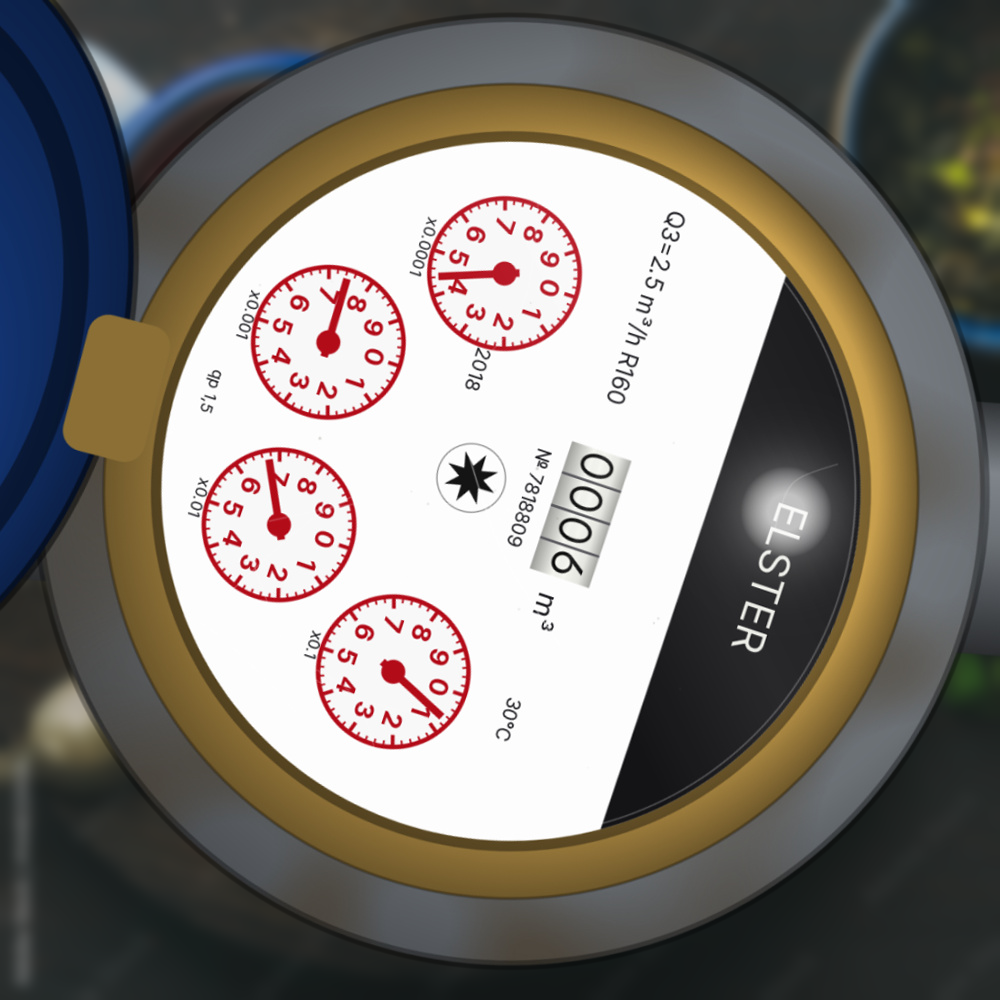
6.0674 m³
